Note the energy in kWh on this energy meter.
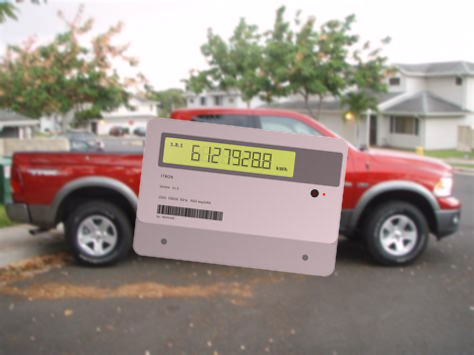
6127928.8 kWh
